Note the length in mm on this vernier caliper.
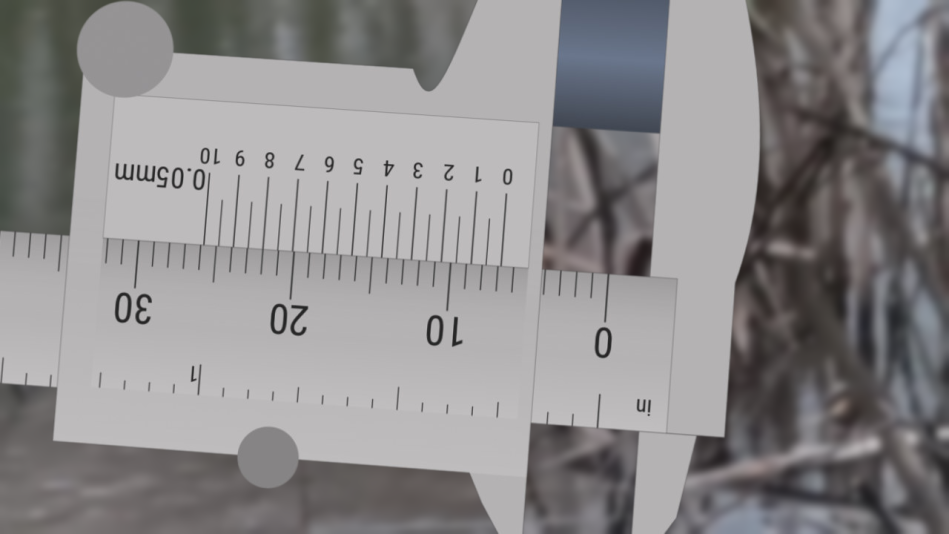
6.8 mm
